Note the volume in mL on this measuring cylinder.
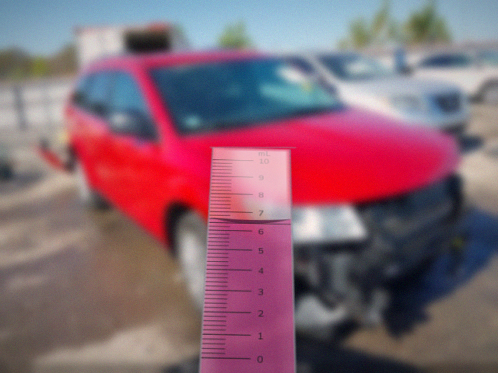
6.4 mL
